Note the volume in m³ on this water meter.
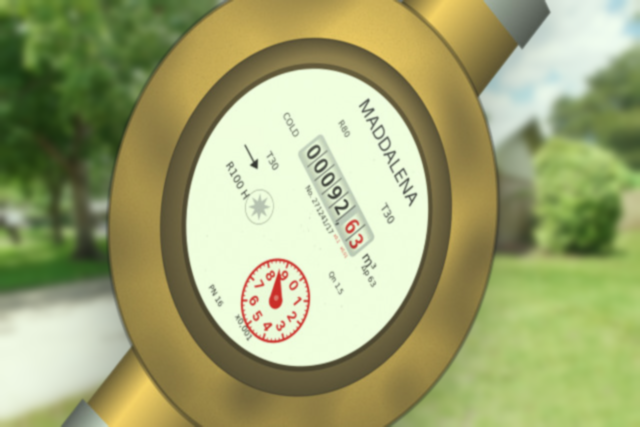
92.628 m³
